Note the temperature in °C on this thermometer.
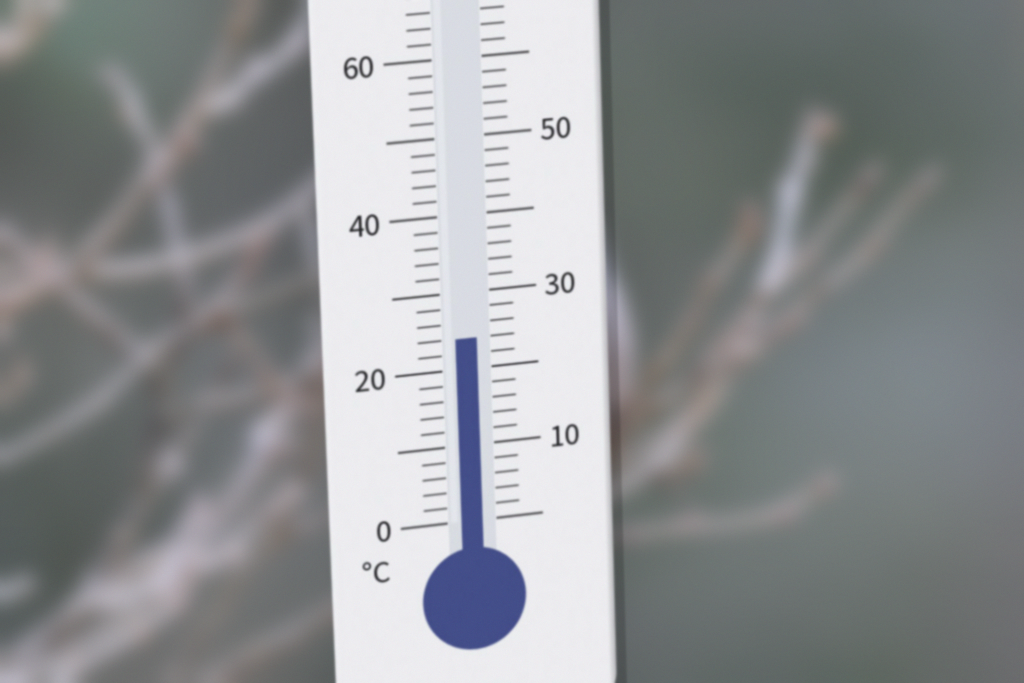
24 °C
